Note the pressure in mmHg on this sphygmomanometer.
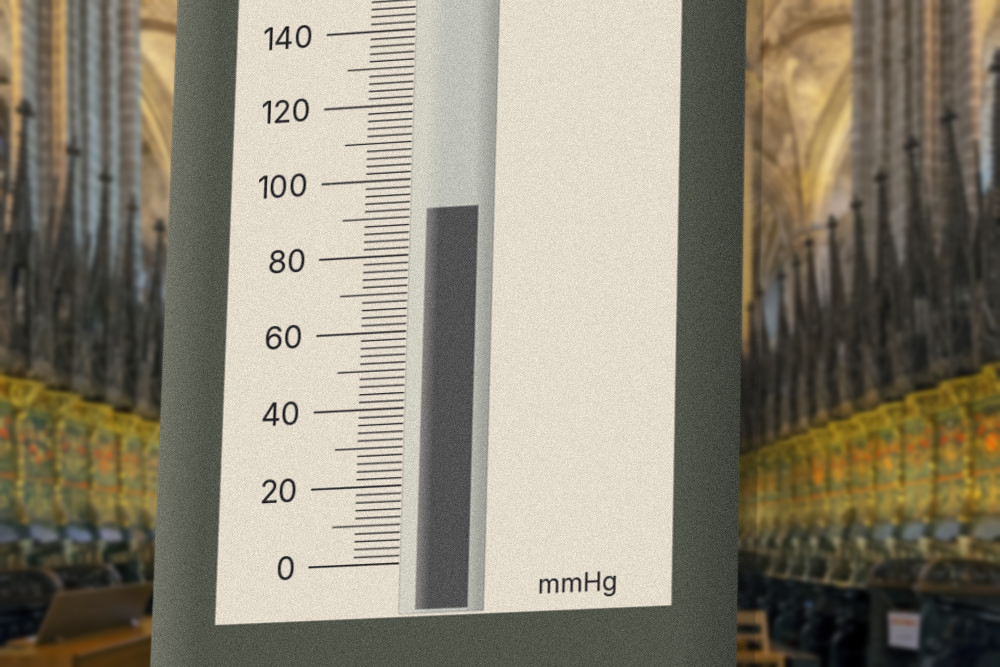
92 mmHg
